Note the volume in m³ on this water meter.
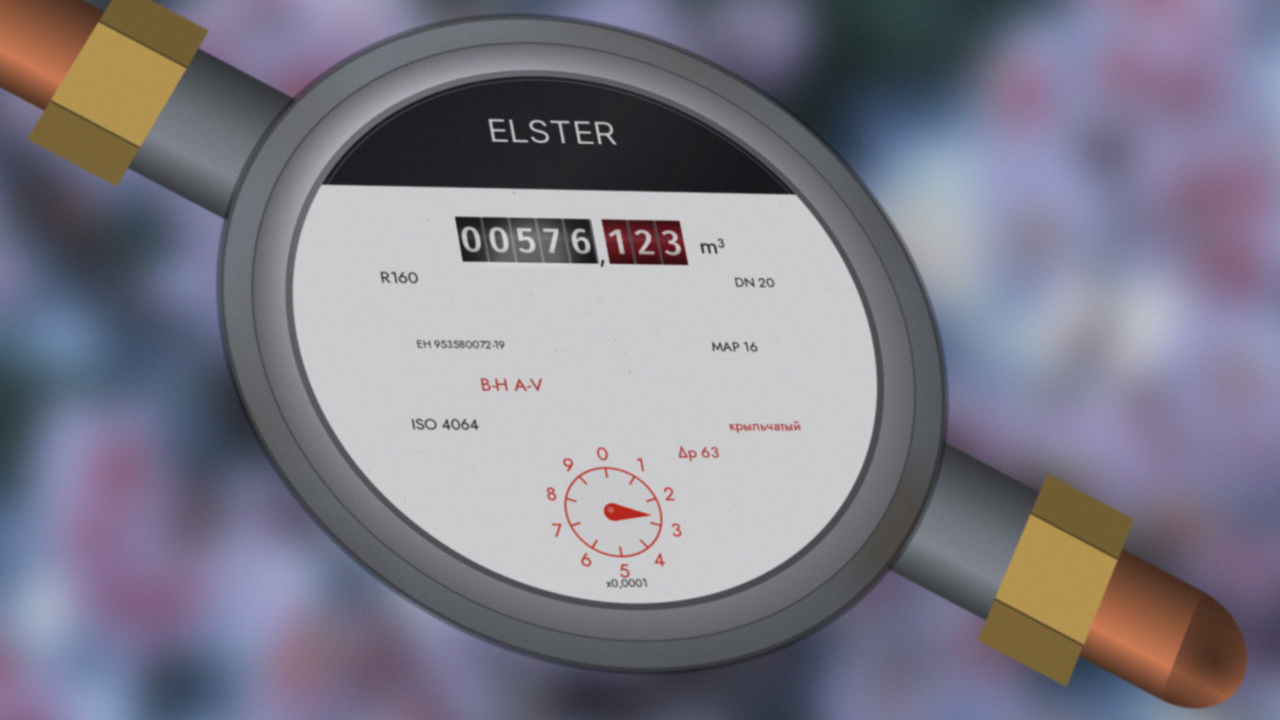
576.1232 m³
